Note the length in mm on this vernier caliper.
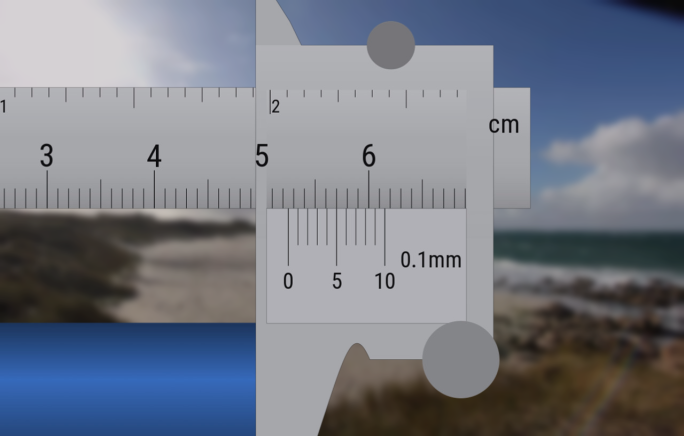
52.5 mm
